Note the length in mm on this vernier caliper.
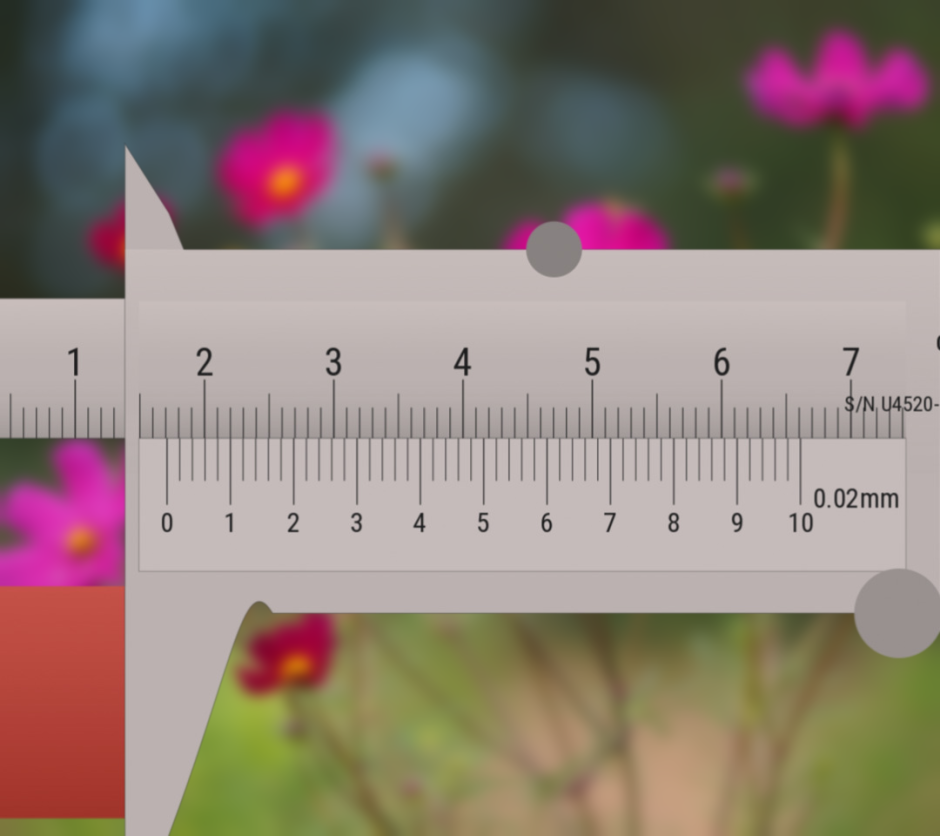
17.1 mm
